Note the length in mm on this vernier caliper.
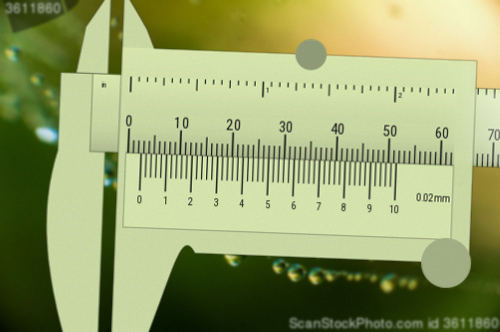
2.5 mm
